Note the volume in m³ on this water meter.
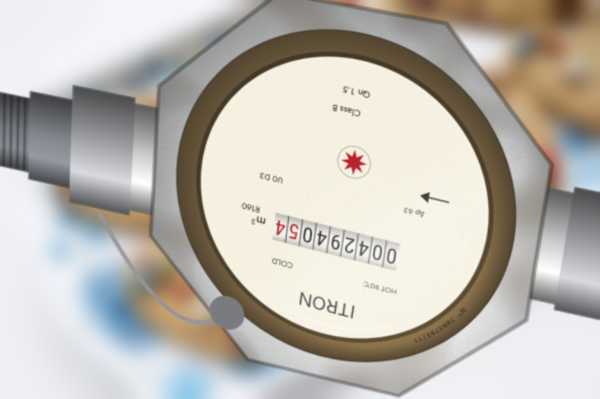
42940.54 m³
